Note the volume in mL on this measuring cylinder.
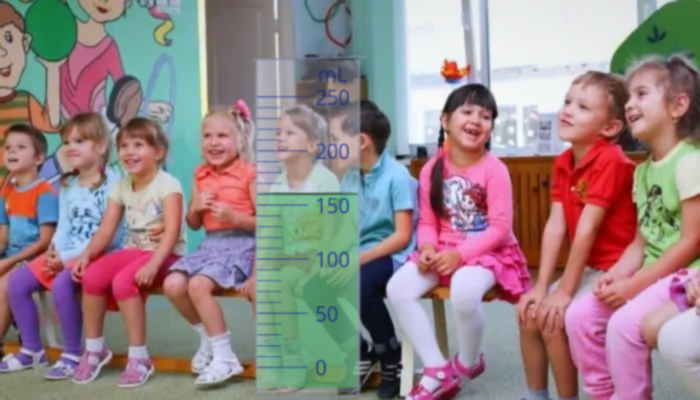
160 mL
